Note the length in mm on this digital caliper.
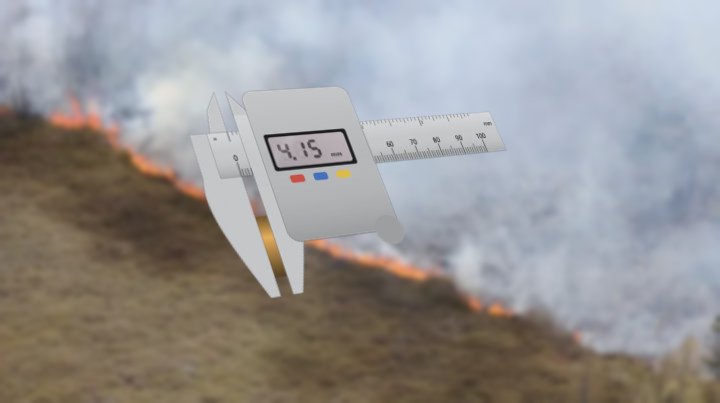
4.15 mm
